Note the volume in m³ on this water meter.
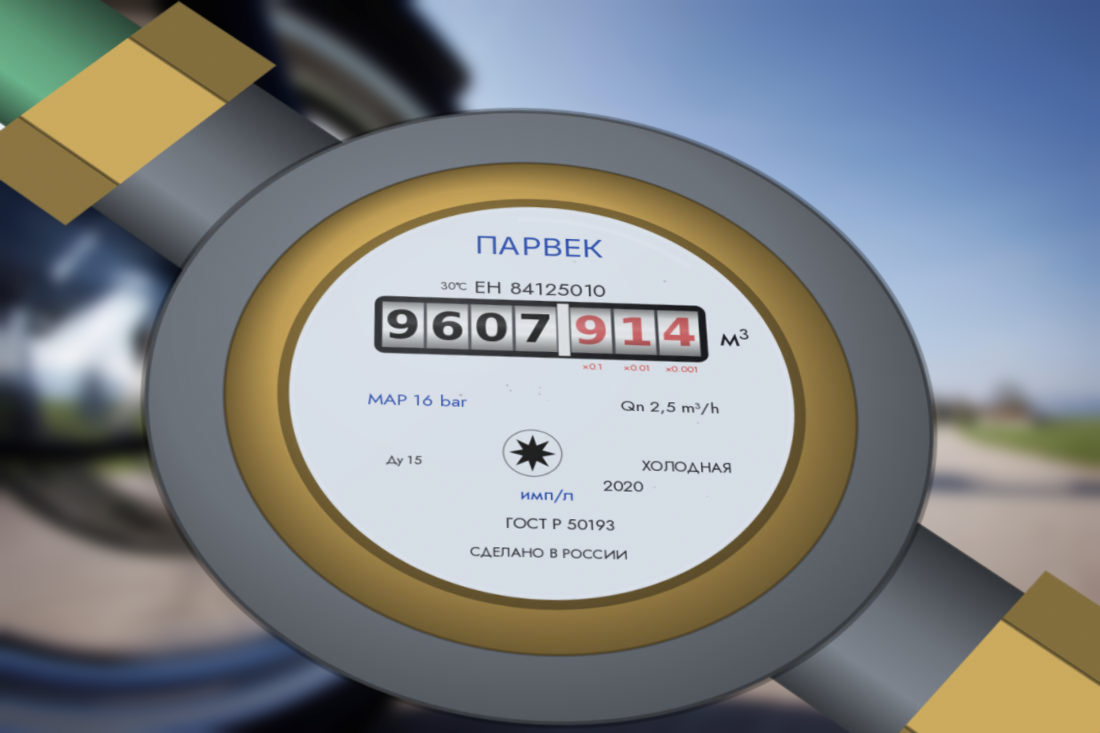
9607.914 m³
